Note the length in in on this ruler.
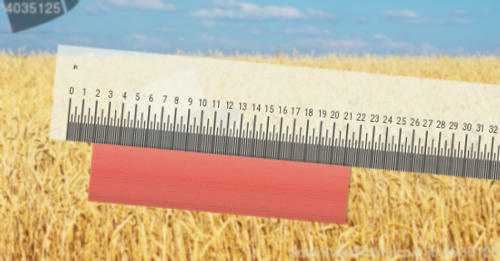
19.5 in
